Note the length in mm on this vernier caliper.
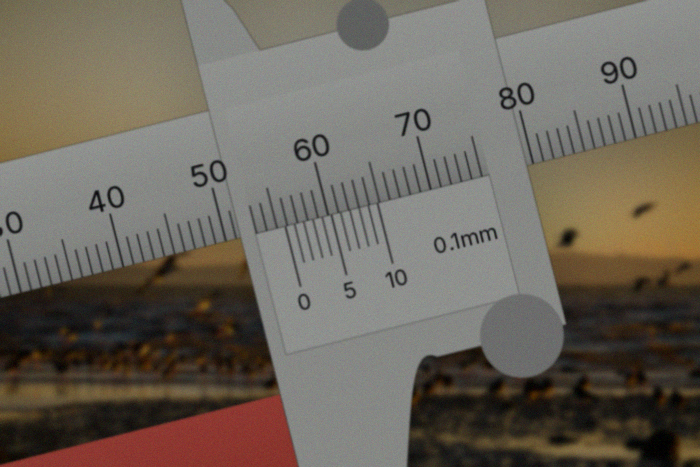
55.8 mm
